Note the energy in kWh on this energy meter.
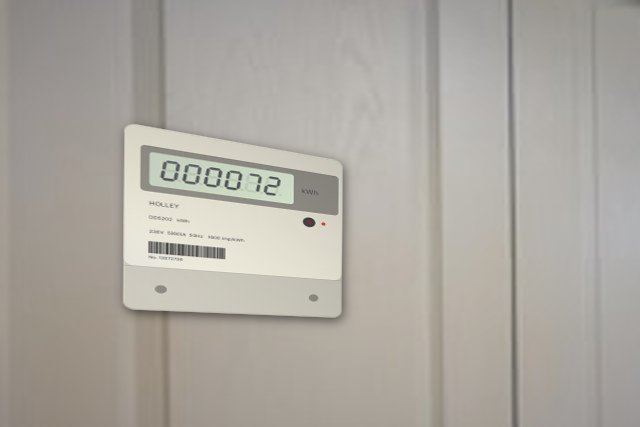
72 kWh
